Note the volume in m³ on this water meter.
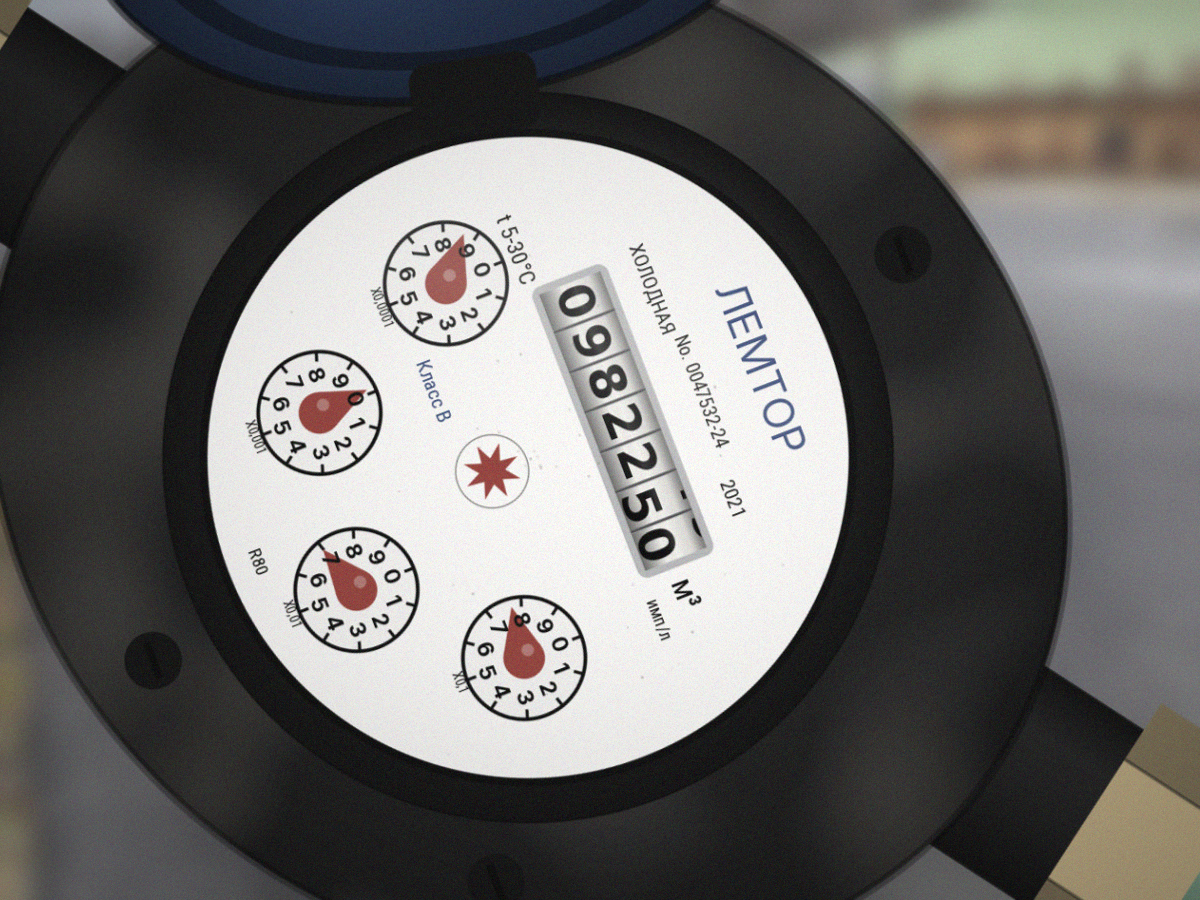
982249.7698 m³
